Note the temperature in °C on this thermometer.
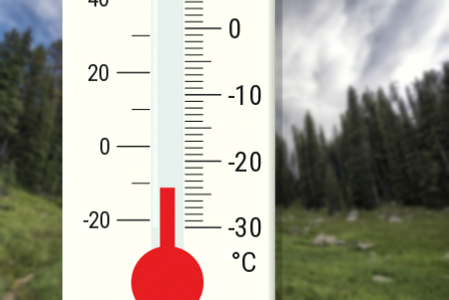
-24 °C
